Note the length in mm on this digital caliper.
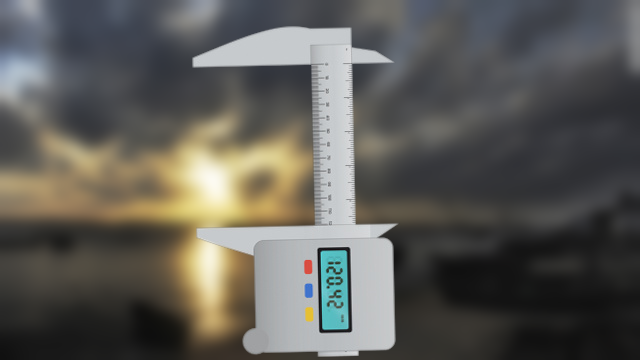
120.42 mm
